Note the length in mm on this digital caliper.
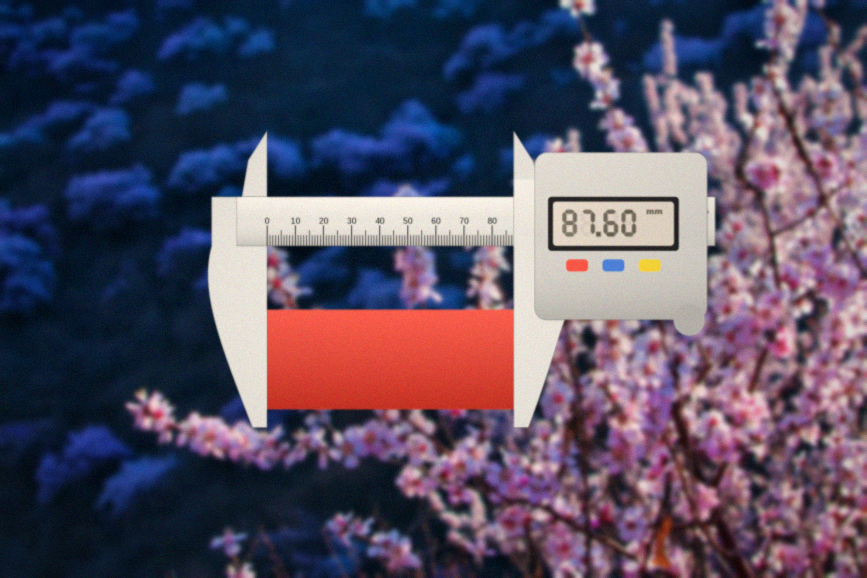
87.60 mm
